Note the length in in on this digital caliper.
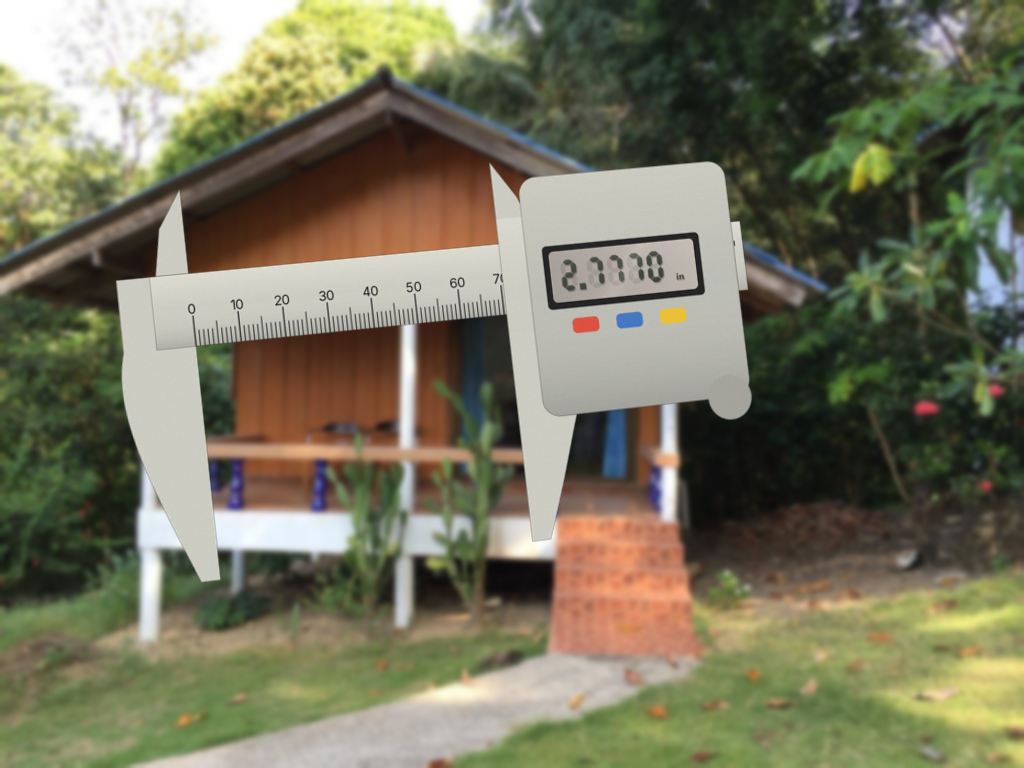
2.7770 in
